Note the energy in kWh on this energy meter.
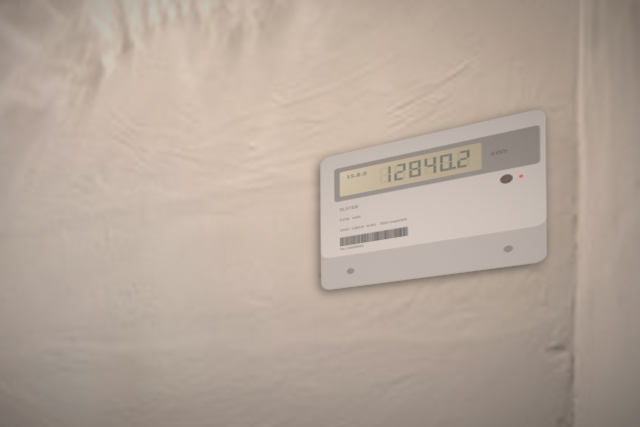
12840.2 kWh
